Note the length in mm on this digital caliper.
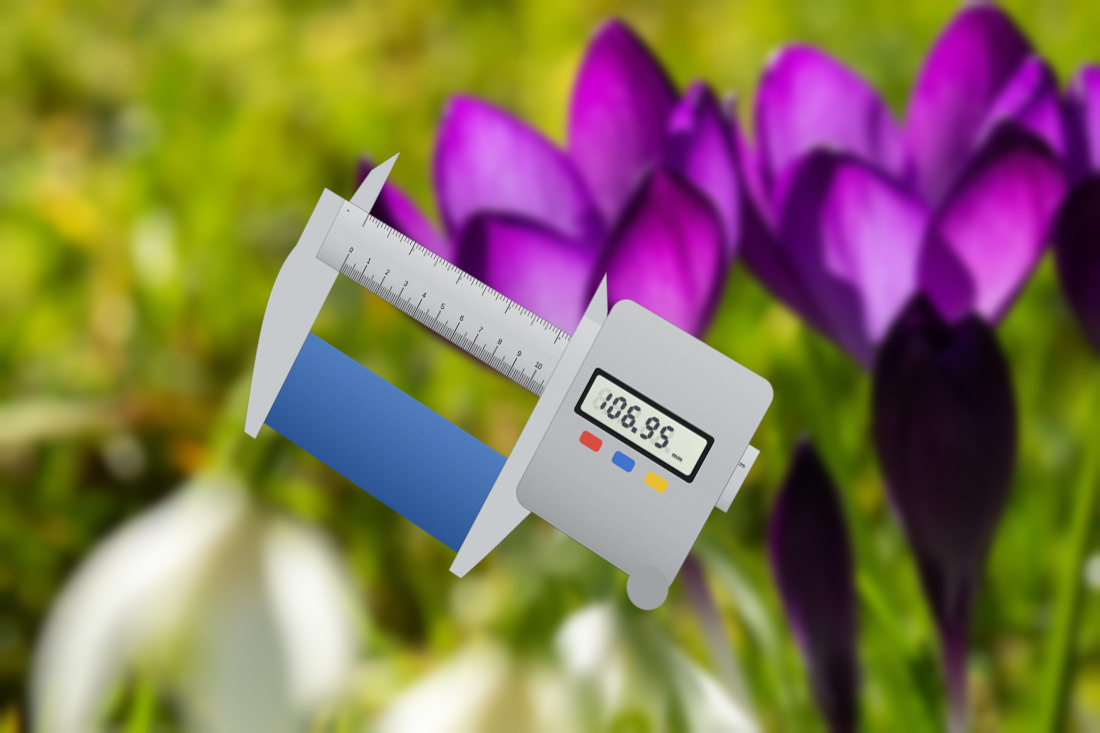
106.95 mm
